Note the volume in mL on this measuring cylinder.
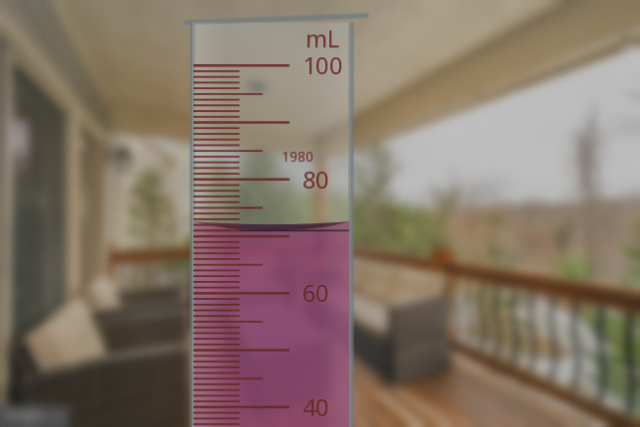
71 mL
